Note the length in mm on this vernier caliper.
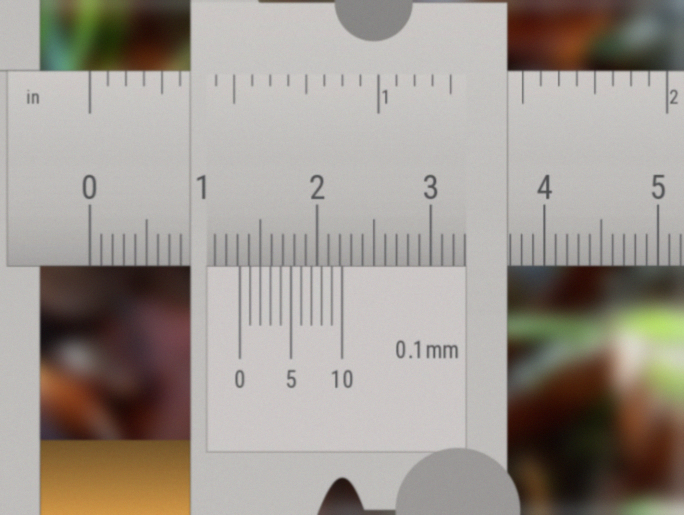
13.2 mm
